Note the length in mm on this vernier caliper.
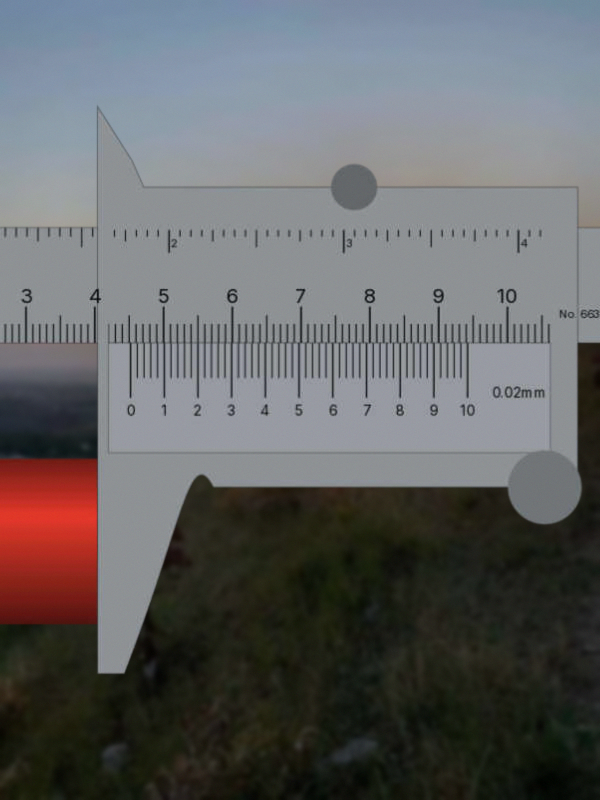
45.2 mm
